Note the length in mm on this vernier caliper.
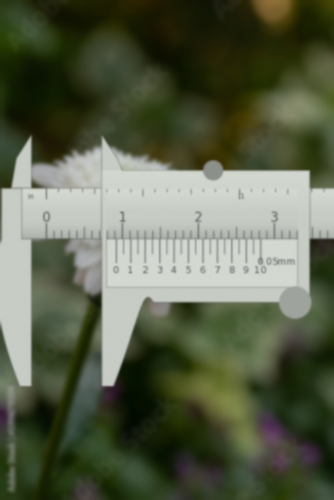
9.2 mm
